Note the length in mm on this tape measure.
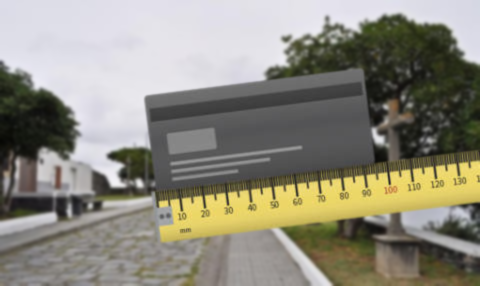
95 mm
